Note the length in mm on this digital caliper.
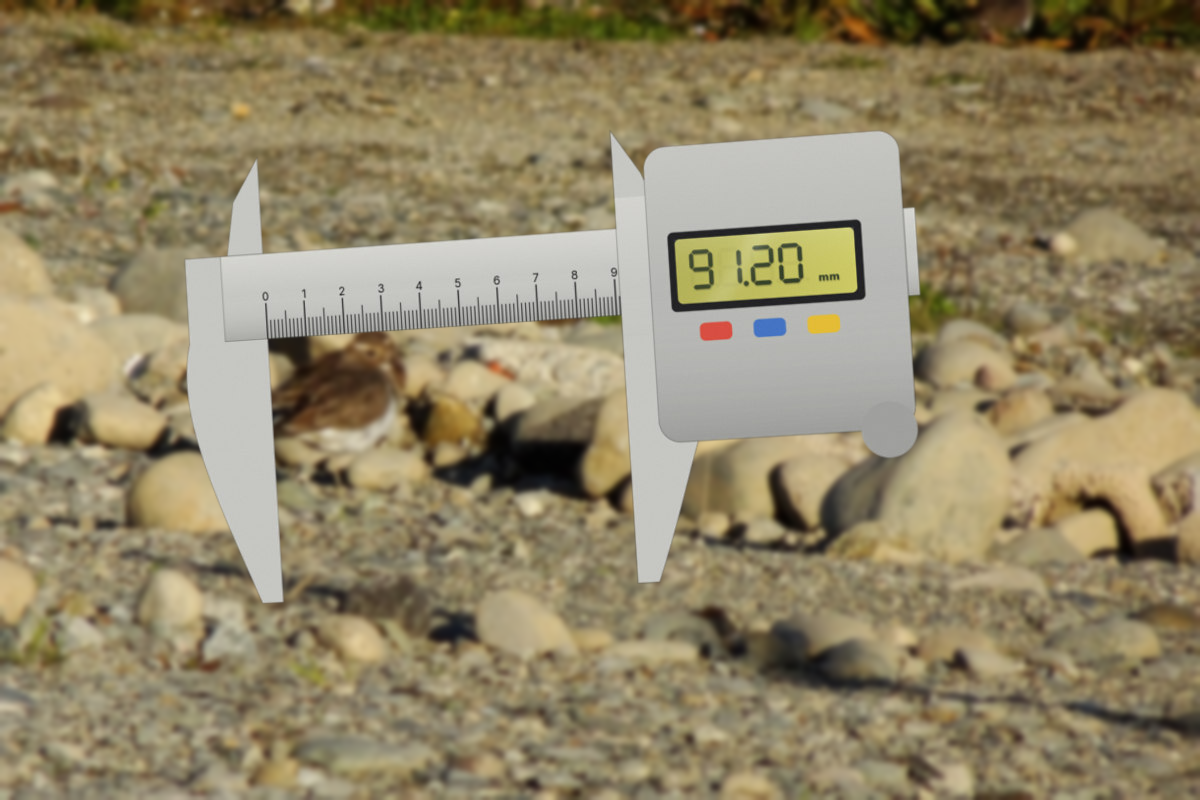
91.20 mm
